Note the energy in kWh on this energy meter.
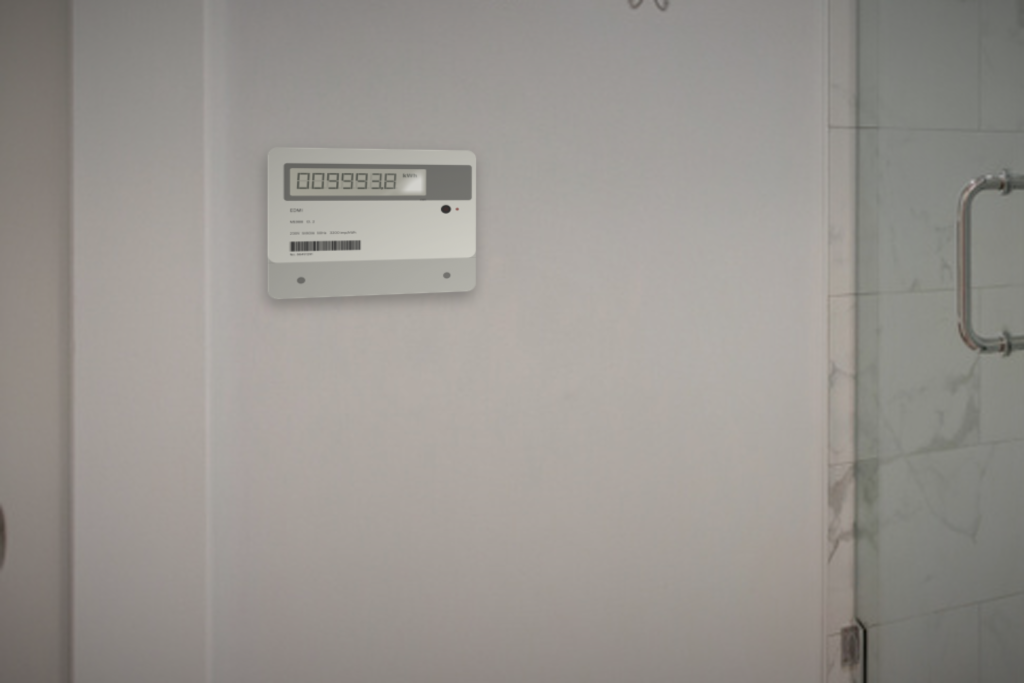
9993.8 kWh
